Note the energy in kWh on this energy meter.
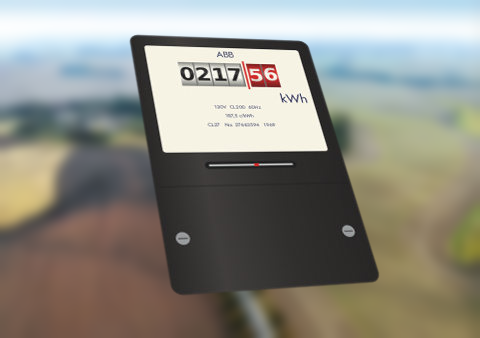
217.56 kWh
